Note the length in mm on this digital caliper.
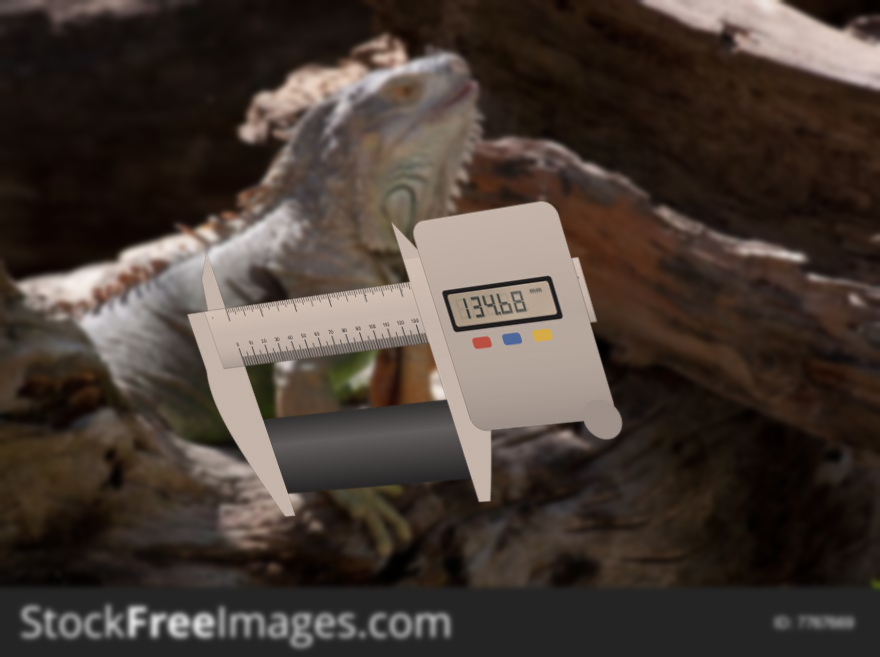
134.68 mm
